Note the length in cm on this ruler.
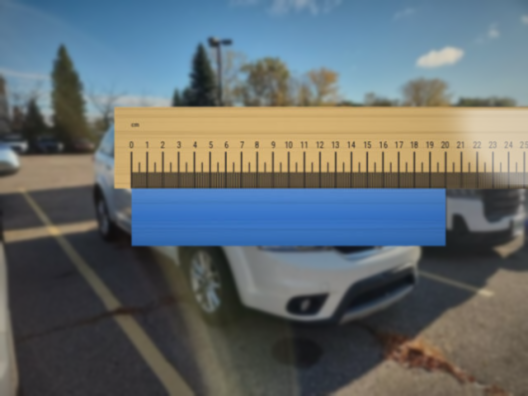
20 cm
